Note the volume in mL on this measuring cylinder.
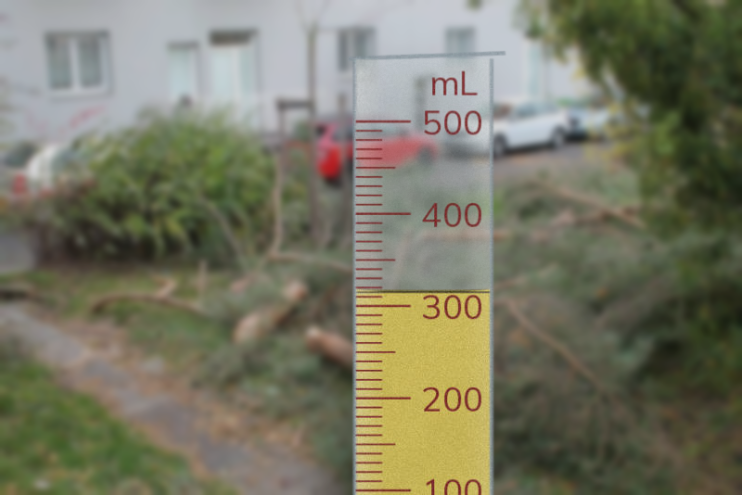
315 mL
